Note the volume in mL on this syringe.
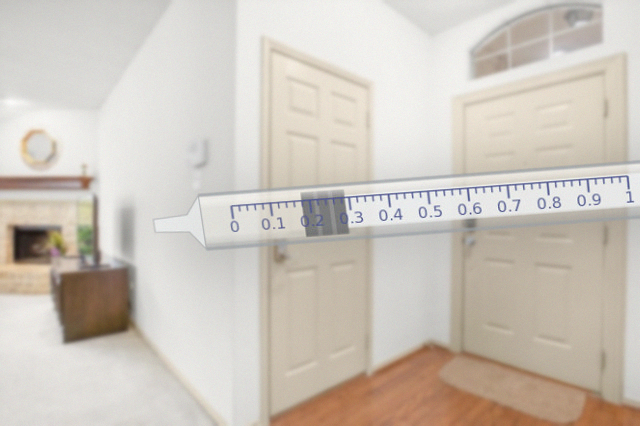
0.18 mL
